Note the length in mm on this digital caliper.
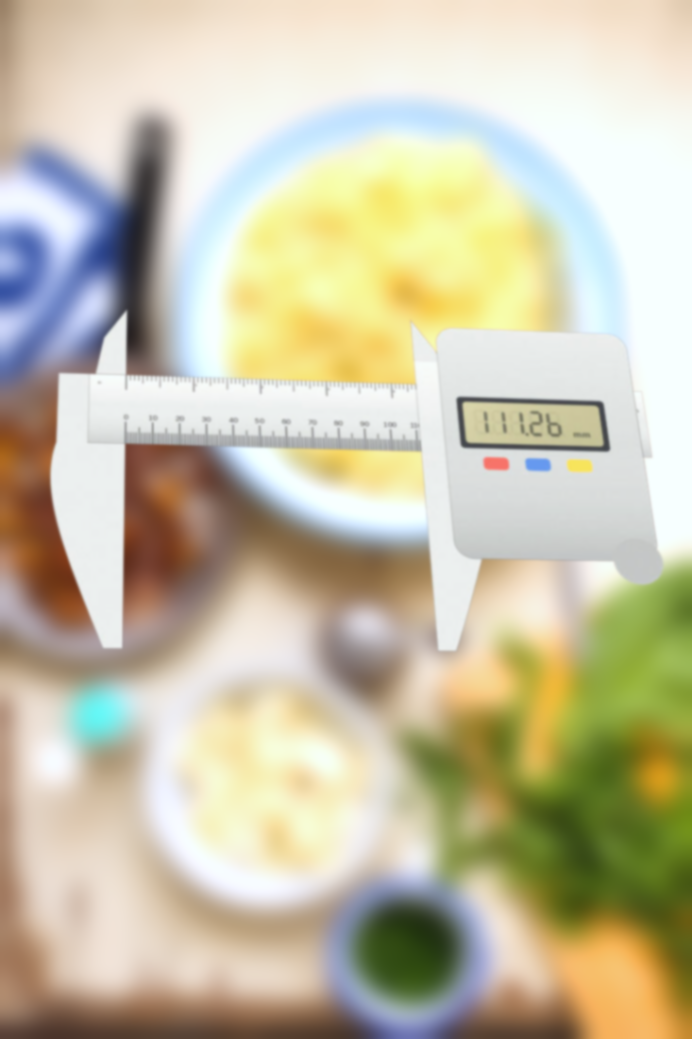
111.26 mm
